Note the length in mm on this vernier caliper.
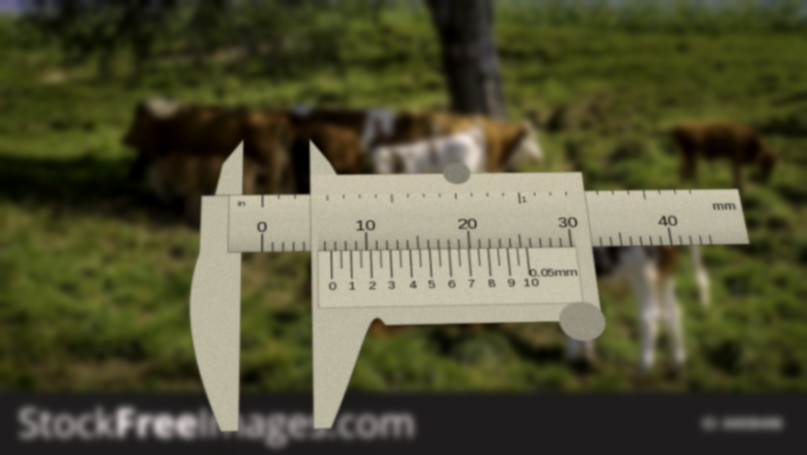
6.6 mm
